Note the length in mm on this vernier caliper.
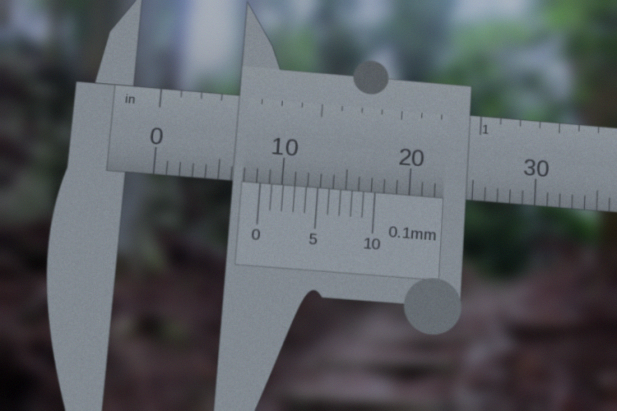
8.3 mm
